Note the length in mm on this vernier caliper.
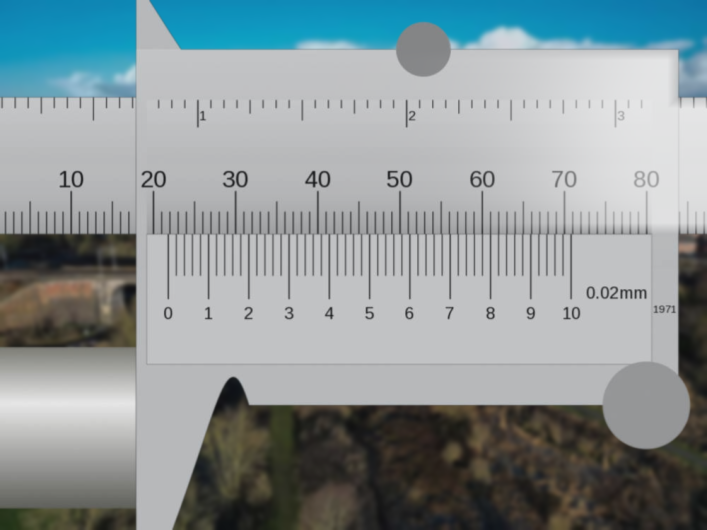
21.8 mm
